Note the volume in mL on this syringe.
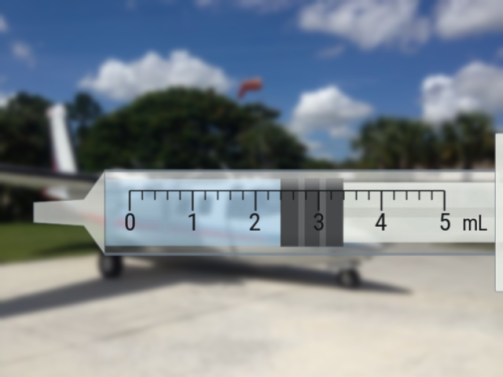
2.4 mL
